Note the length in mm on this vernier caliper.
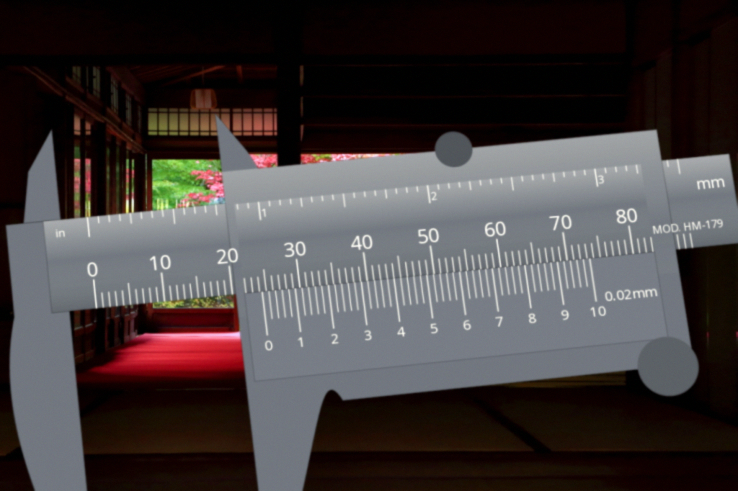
24.4 mm
